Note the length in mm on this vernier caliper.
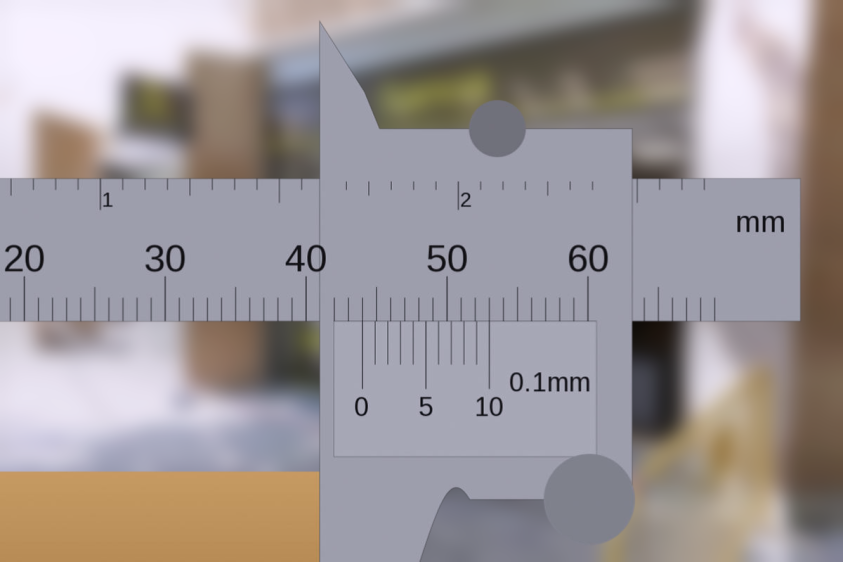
44.0 mm
